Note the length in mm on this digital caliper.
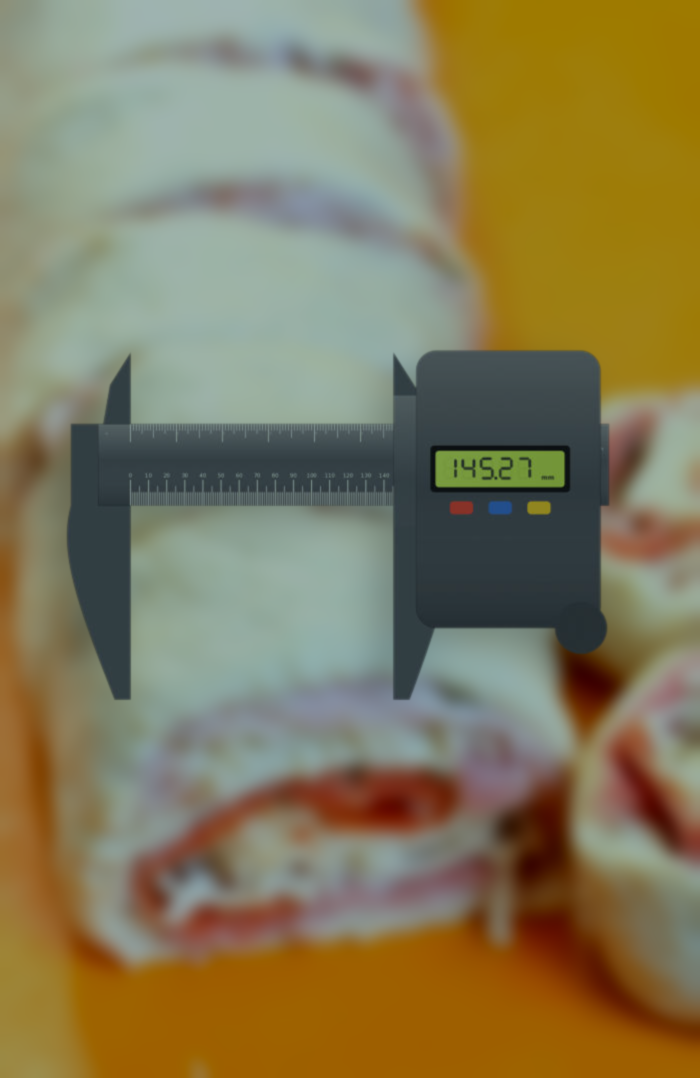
145.27 mm
